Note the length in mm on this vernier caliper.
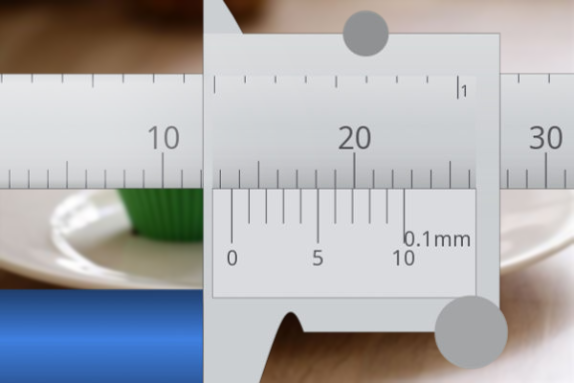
13.6 mm
